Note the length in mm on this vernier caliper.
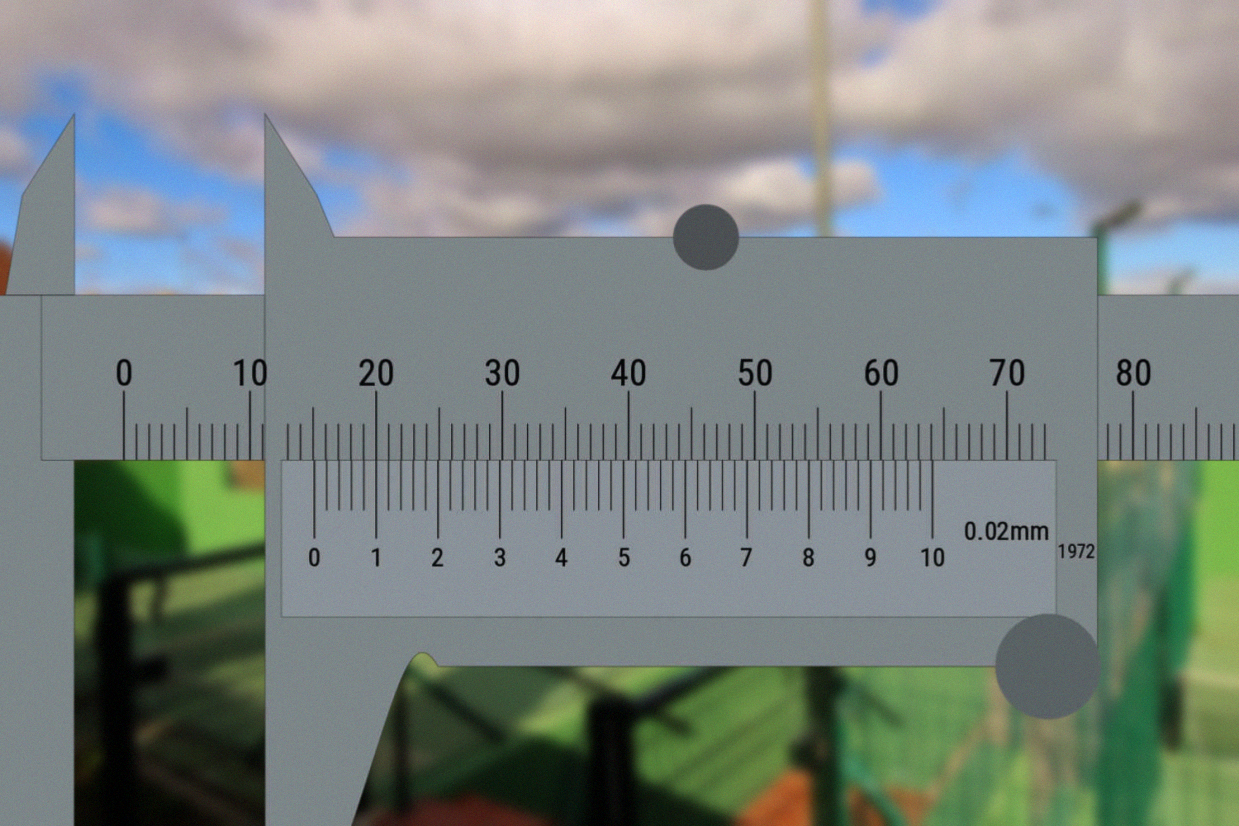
15.1 mm
